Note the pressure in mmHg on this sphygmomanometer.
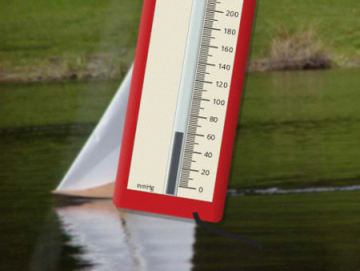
60 mmHg
